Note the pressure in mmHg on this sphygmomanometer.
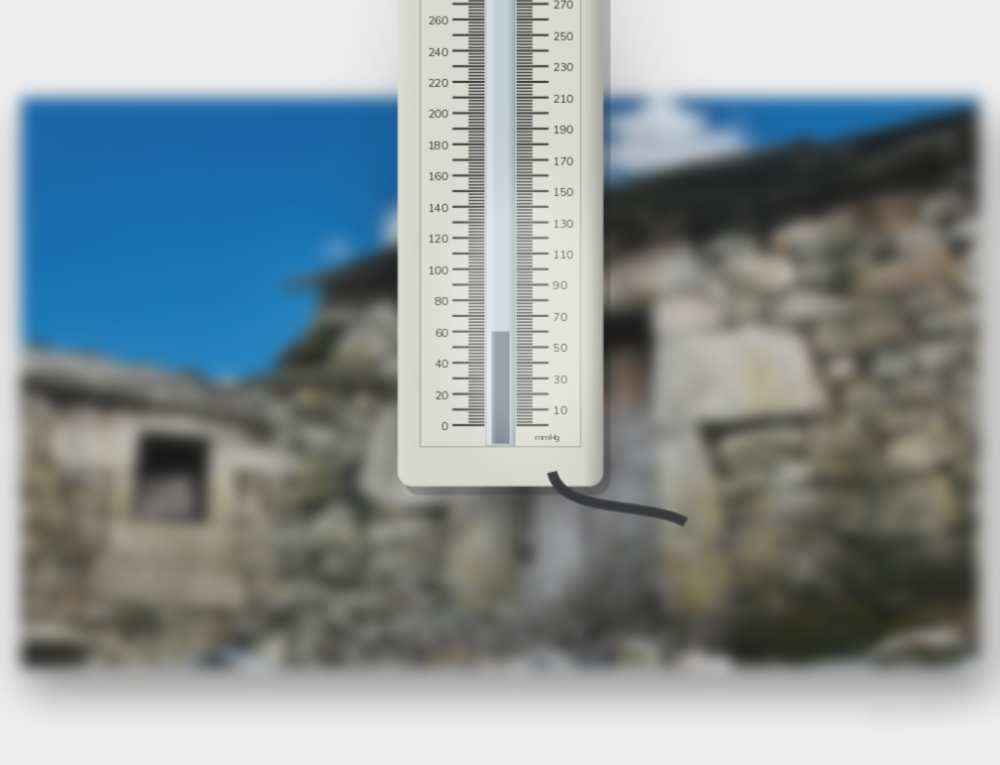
60 mmHg
